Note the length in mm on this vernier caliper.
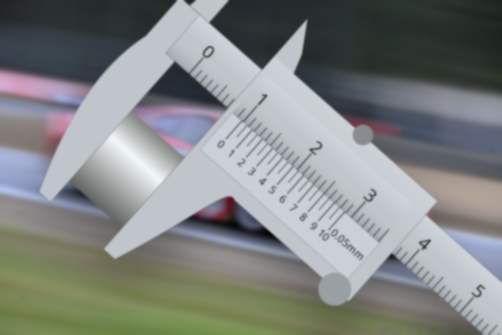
9.8 mm
